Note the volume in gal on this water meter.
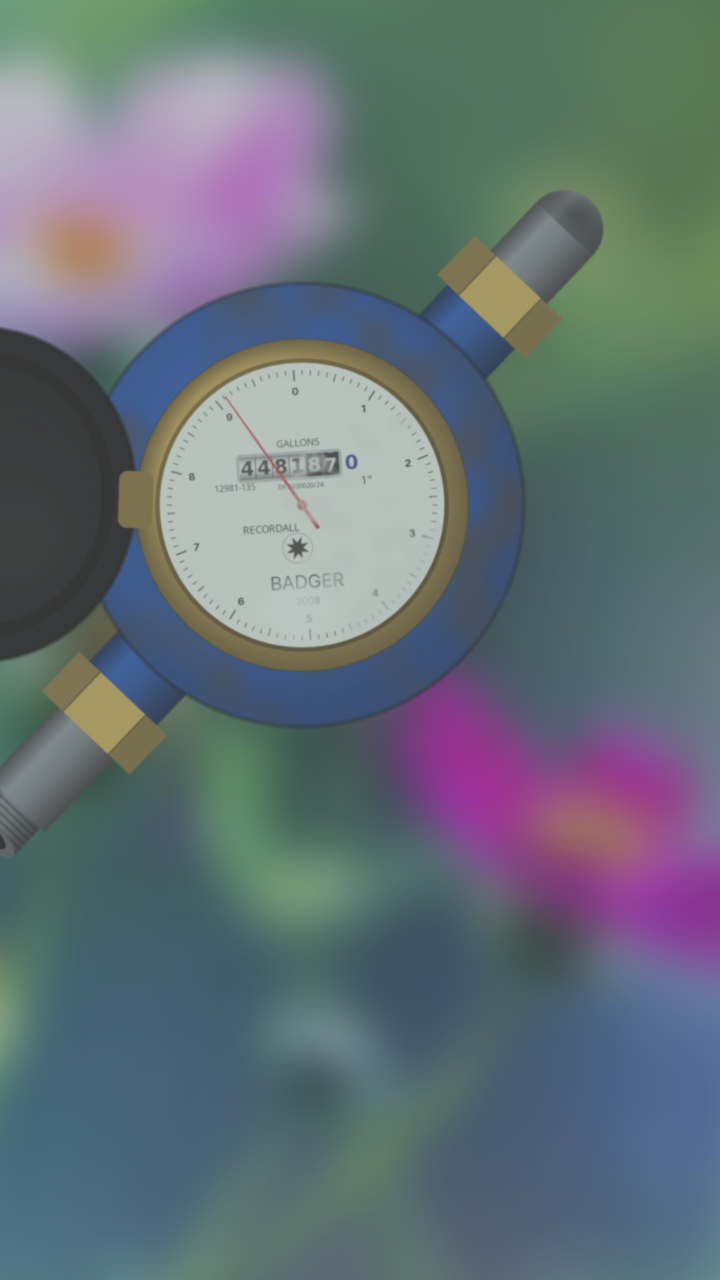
4481869.1 gal
